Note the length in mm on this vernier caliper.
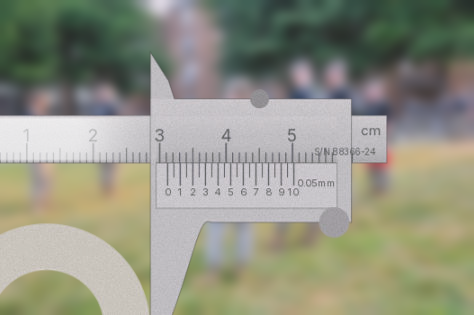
31.2 mm
